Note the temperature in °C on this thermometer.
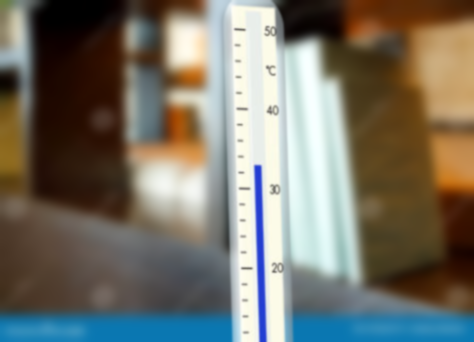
33 °C
